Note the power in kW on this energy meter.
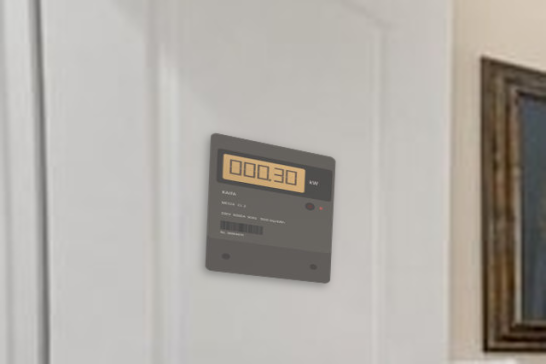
0.30 kW
